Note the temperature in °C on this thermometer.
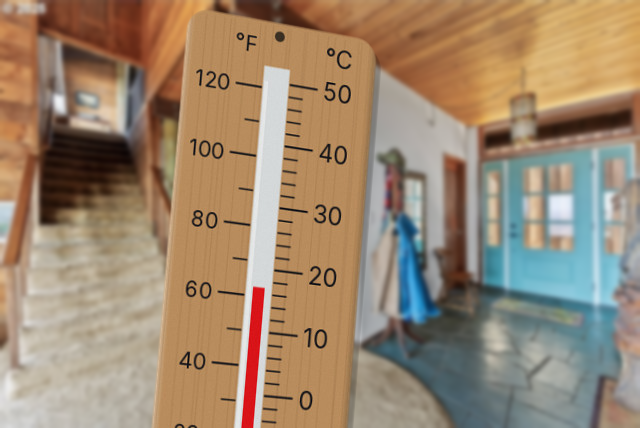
17 °C
